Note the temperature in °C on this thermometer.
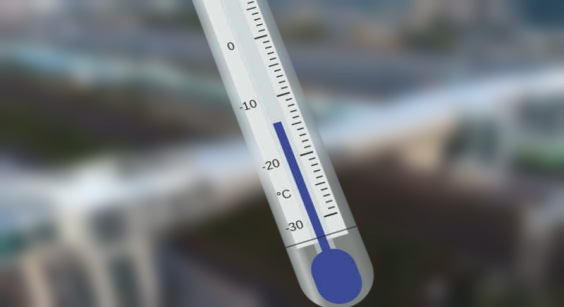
-14 °C
